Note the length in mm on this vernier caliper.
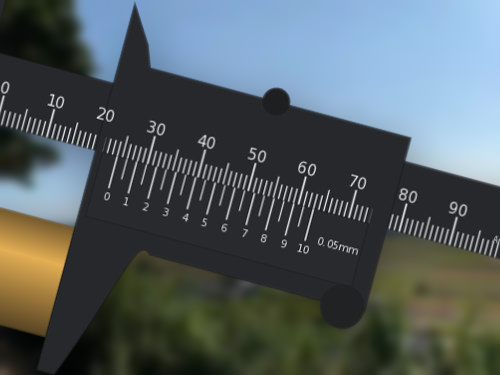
24.0 mm
